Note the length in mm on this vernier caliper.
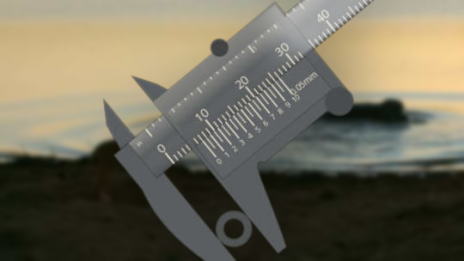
7.0 mm
